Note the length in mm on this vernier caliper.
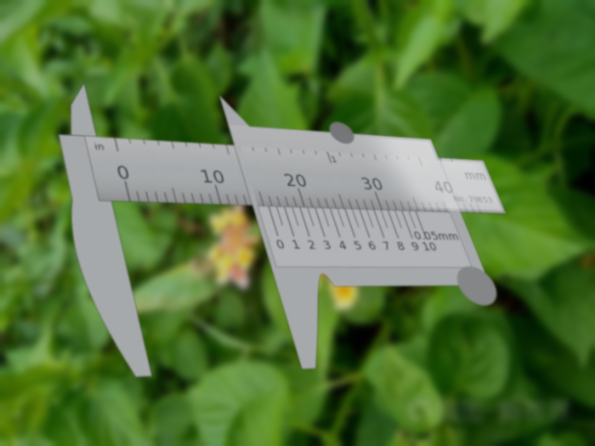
15.6 mm
